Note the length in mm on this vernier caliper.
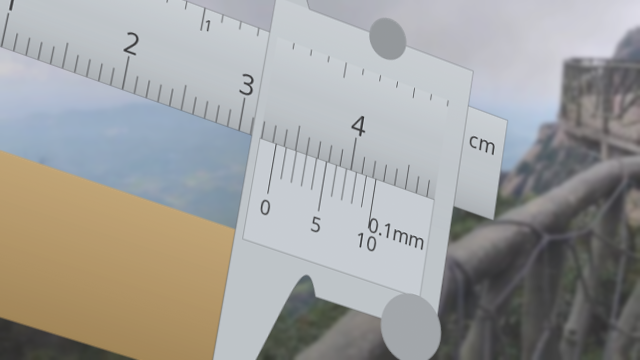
33.3 mm
